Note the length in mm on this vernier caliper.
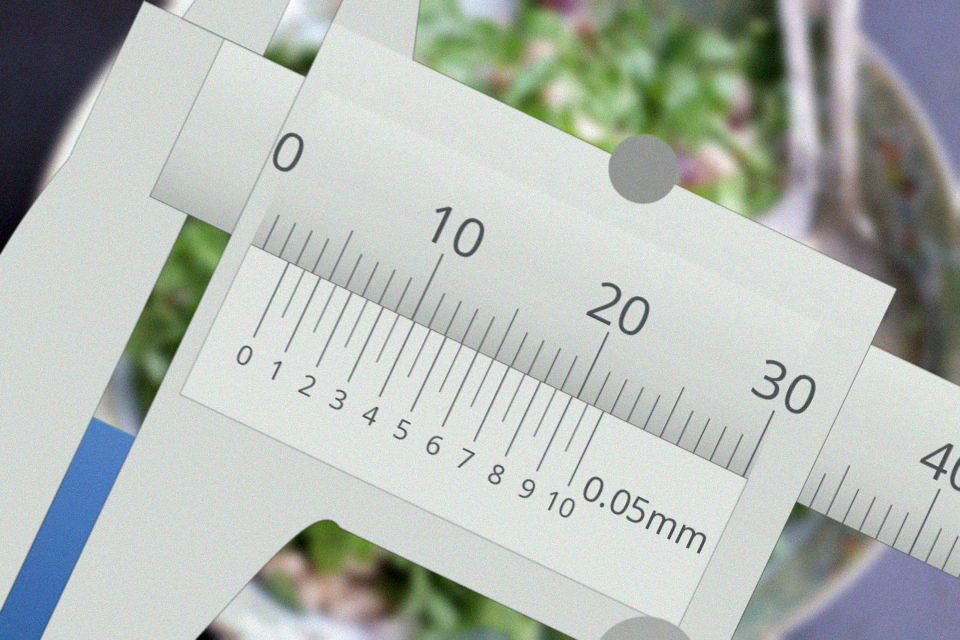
2.6 mm
